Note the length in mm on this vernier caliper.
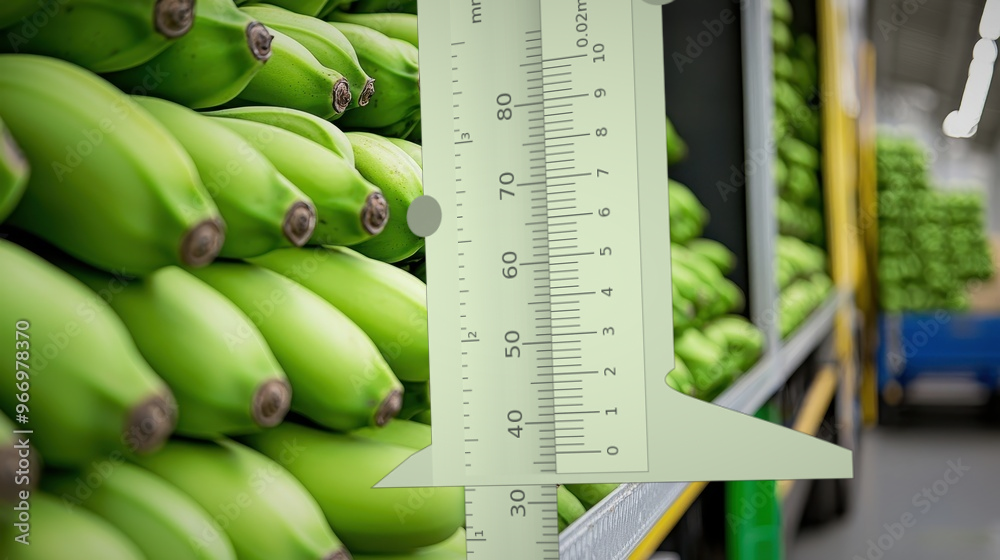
36.2 mm
